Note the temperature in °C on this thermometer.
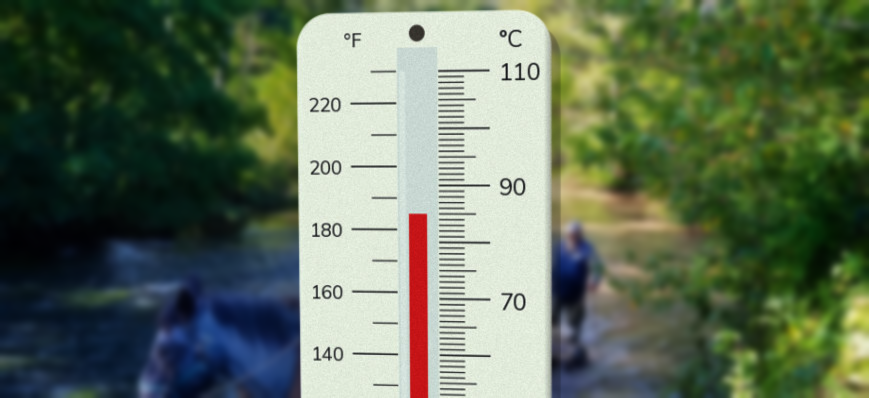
85 °C
